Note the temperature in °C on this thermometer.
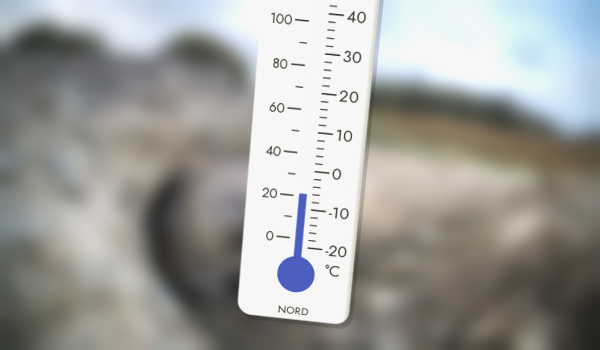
-6 °C
